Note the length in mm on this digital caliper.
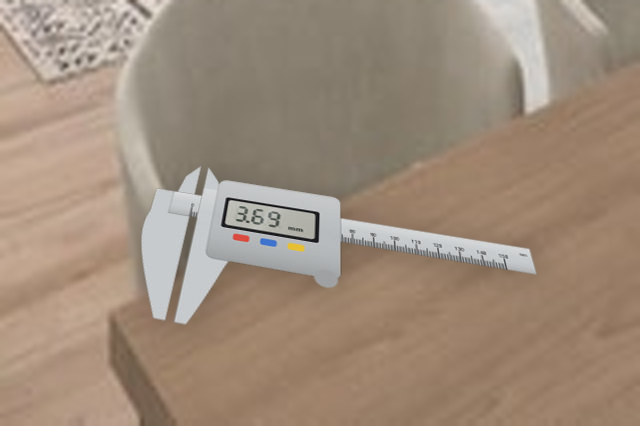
3.69 mm
